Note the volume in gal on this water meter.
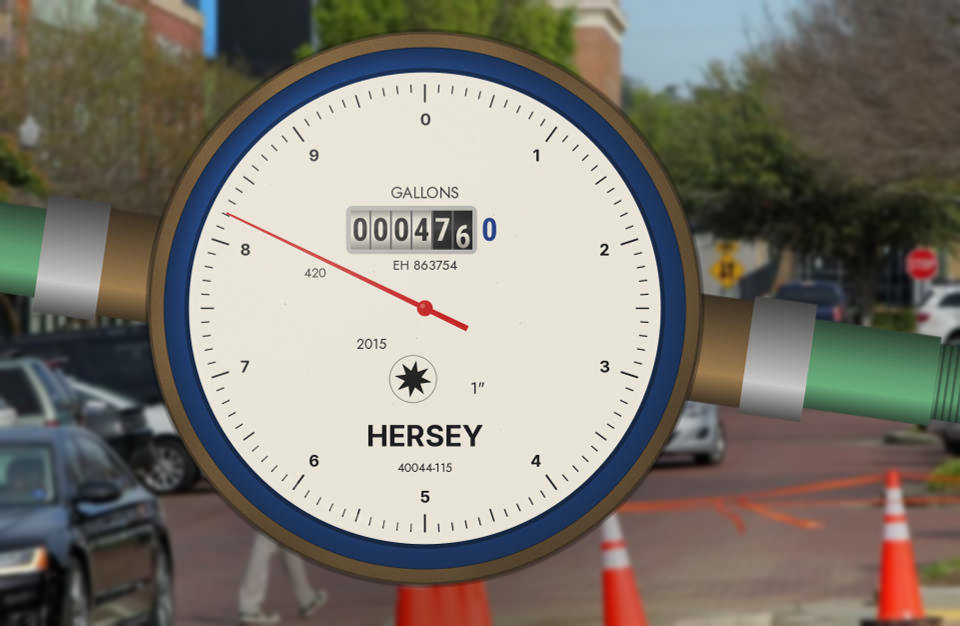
4758.2 gal
